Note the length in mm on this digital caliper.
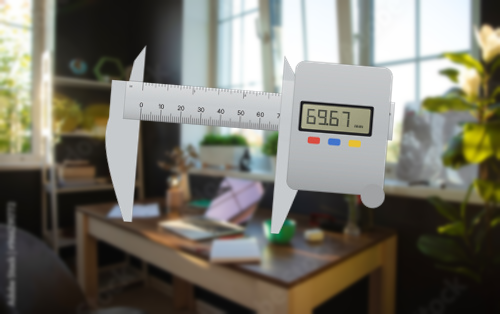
69.67 mm
